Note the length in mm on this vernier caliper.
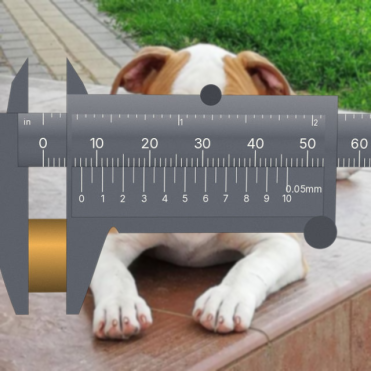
7.2 mm
